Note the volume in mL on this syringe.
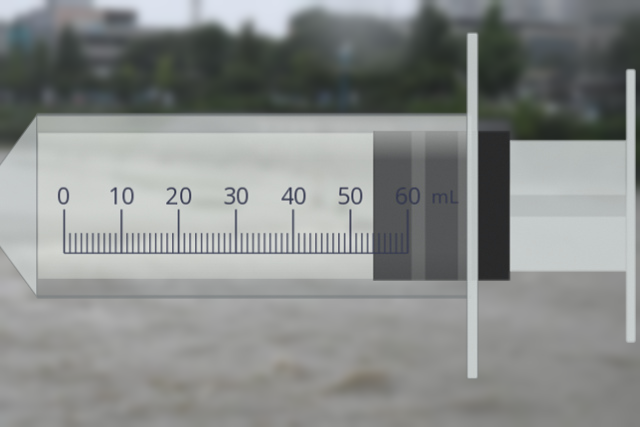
54 mL
